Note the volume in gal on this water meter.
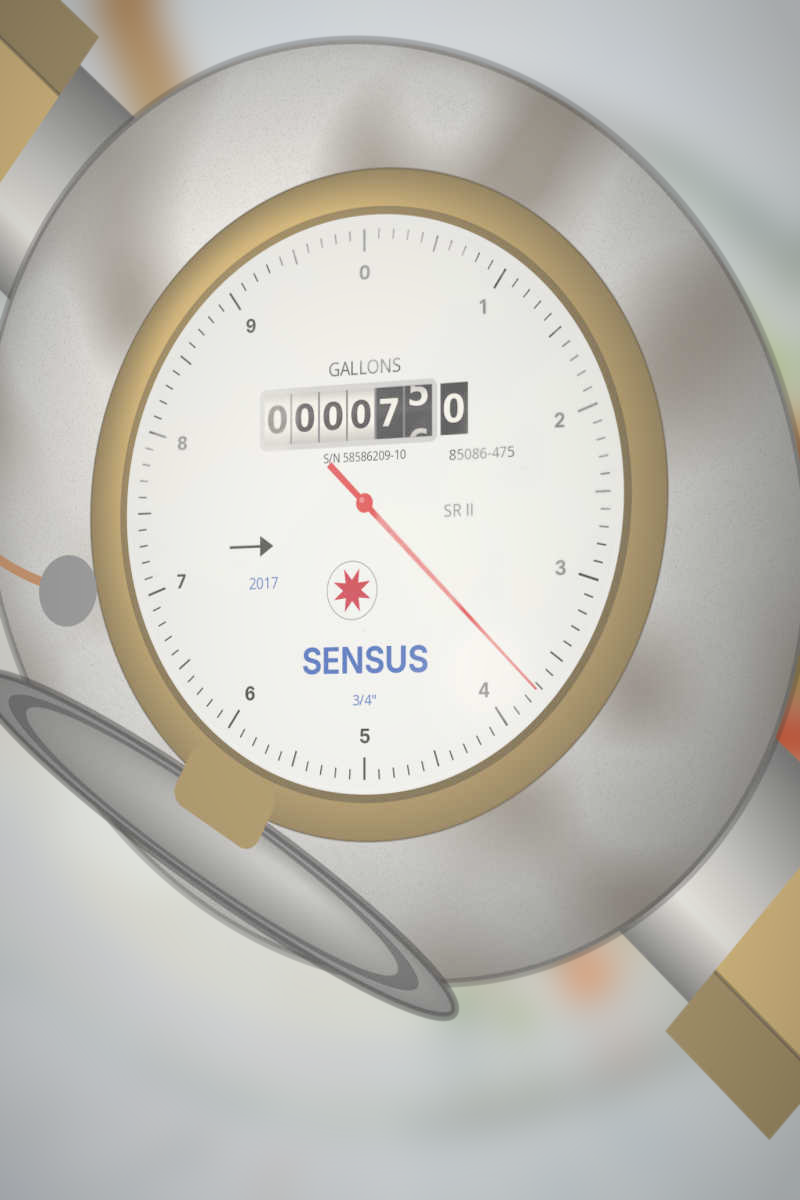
753.7 gal
